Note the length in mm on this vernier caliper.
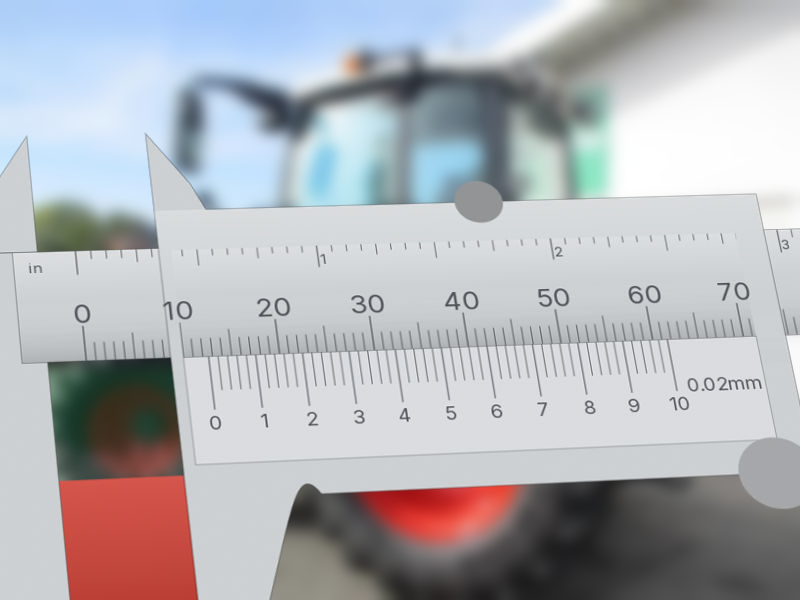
12.6 mm
